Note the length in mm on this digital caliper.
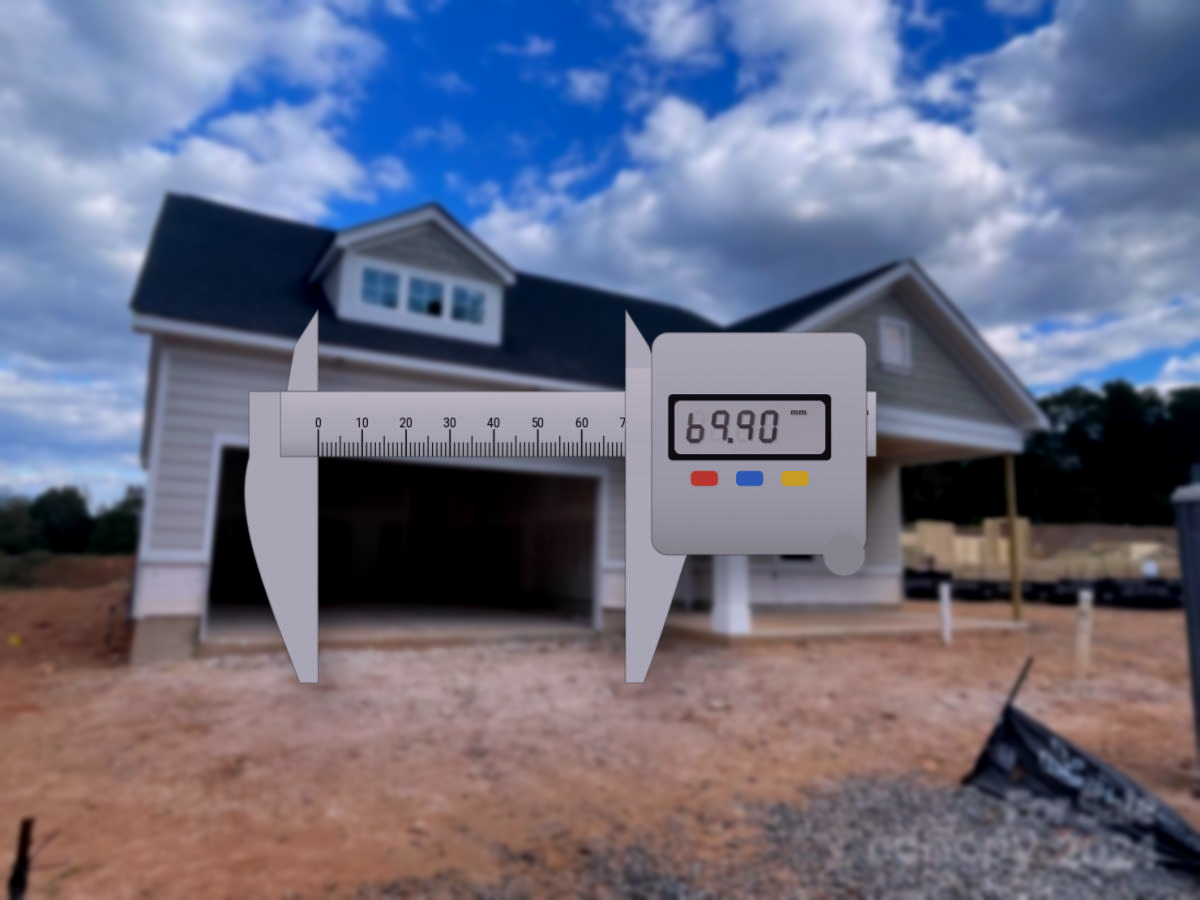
69.90 mm
